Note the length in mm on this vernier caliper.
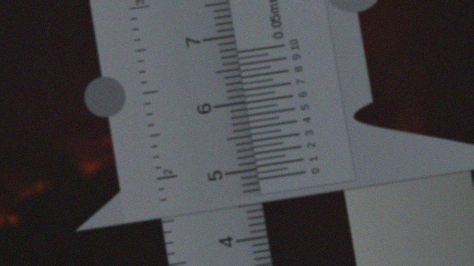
48.5 mm
